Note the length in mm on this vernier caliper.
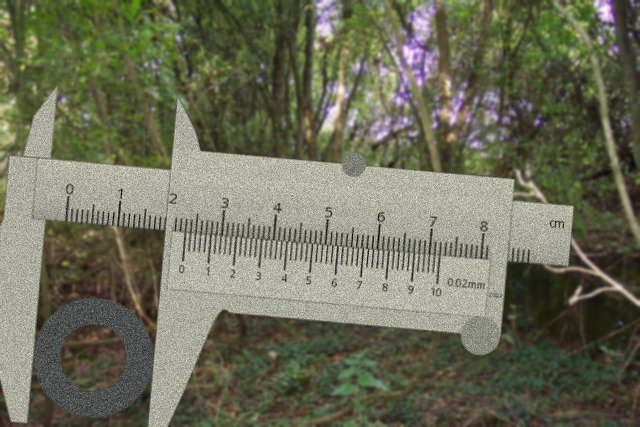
23.0 mm
